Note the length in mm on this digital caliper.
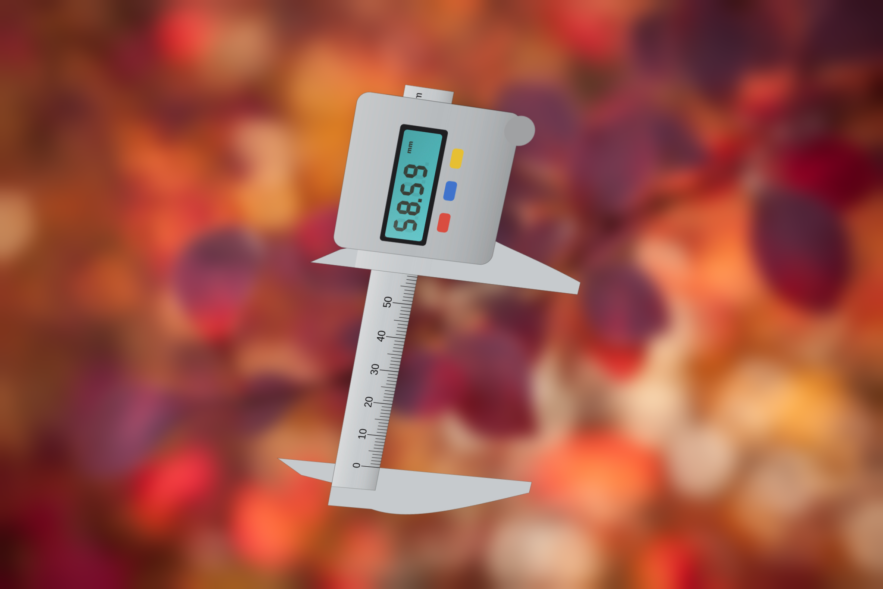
58.59 mm
